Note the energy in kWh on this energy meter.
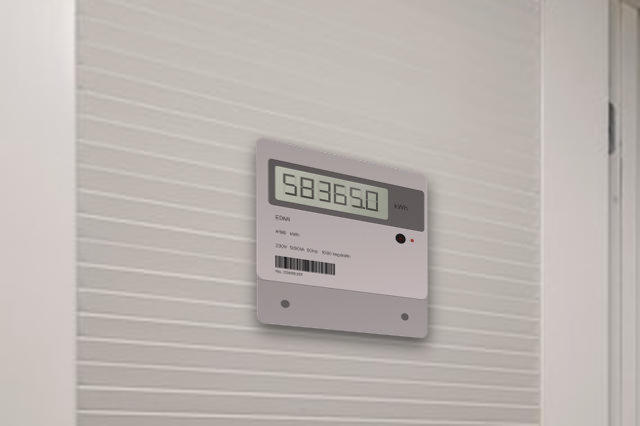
58365.0 kWh
